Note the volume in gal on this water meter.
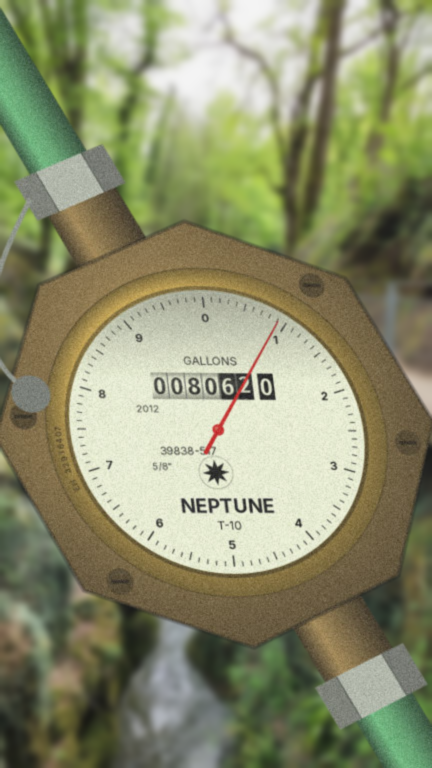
80620.9 gal
